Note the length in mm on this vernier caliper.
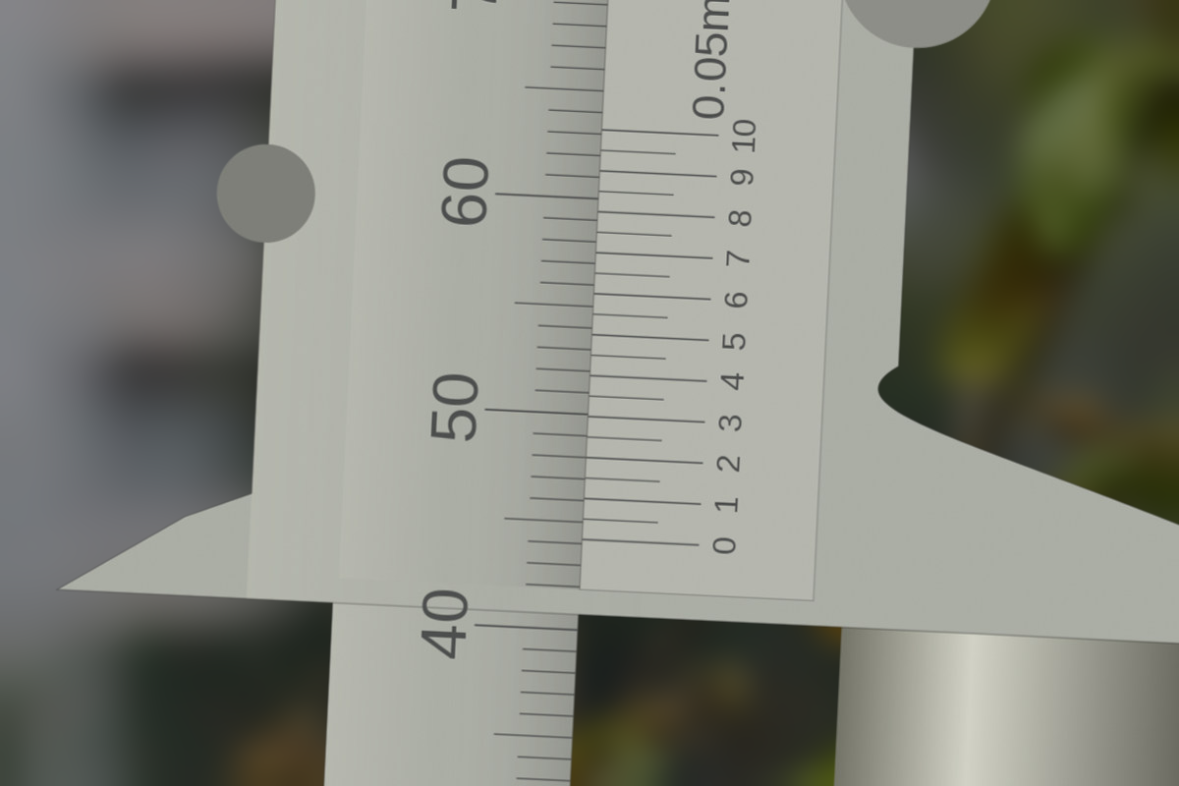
44.20 mm
